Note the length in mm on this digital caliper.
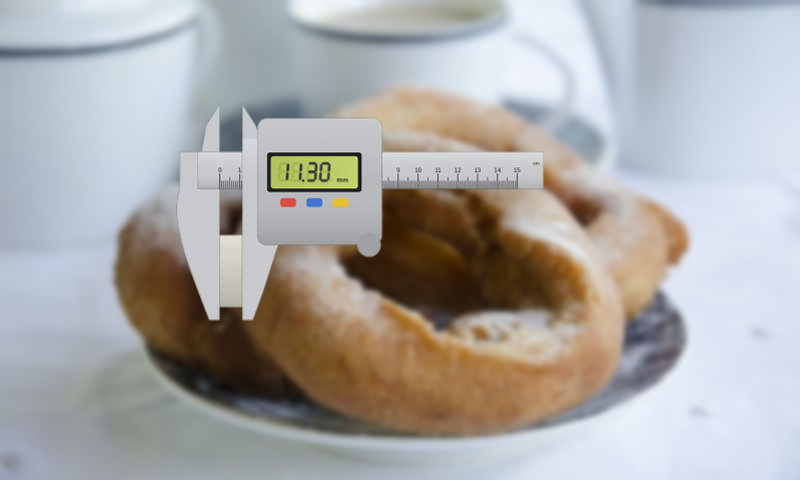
11.30 mm
